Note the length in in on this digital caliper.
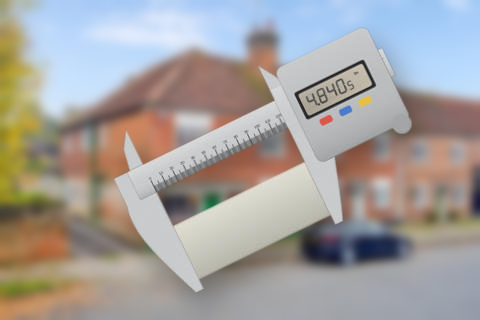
4.8405 in
